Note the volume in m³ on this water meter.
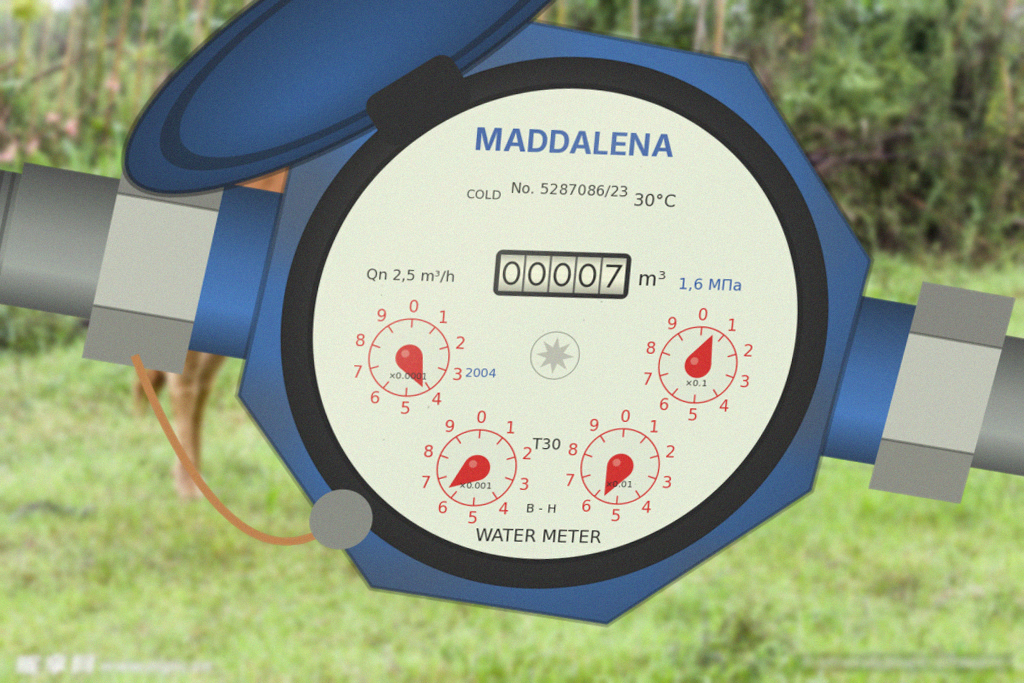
7.0564 m³
